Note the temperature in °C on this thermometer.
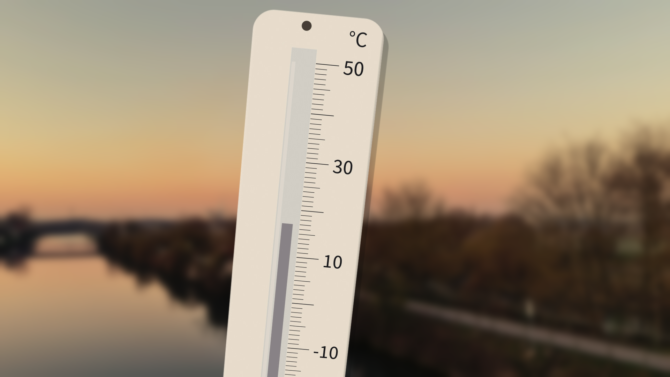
17 °C
